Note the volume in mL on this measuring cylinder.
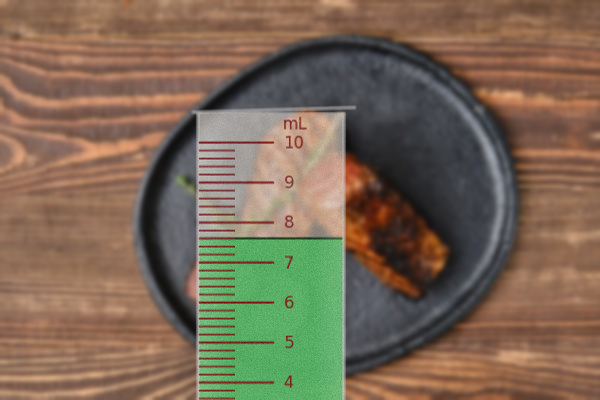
7.6 mL
